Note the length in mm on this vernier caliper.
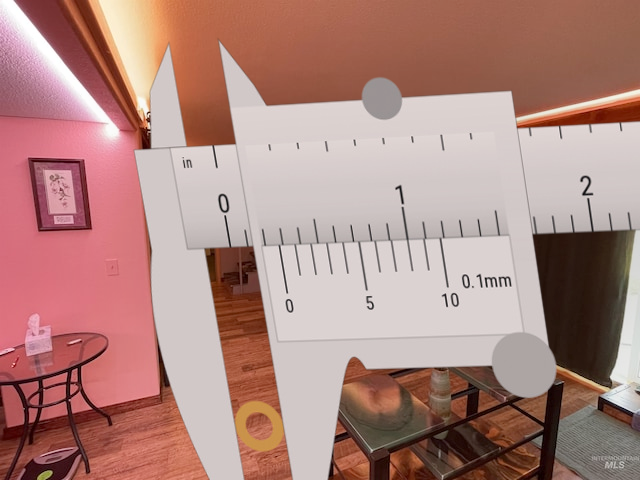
2.8 mm
